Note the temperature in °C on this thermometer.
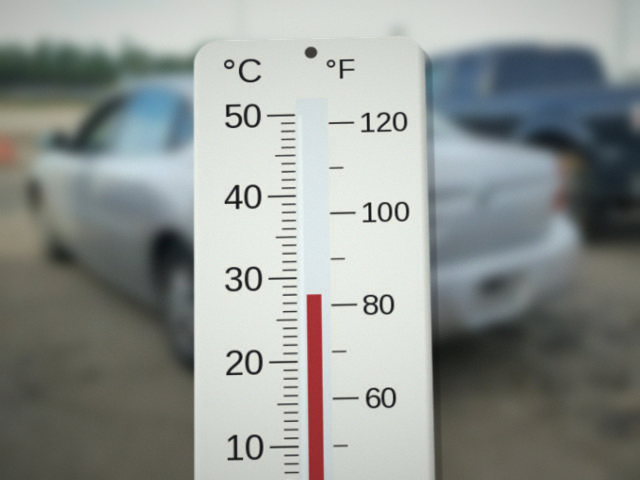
28 °C
